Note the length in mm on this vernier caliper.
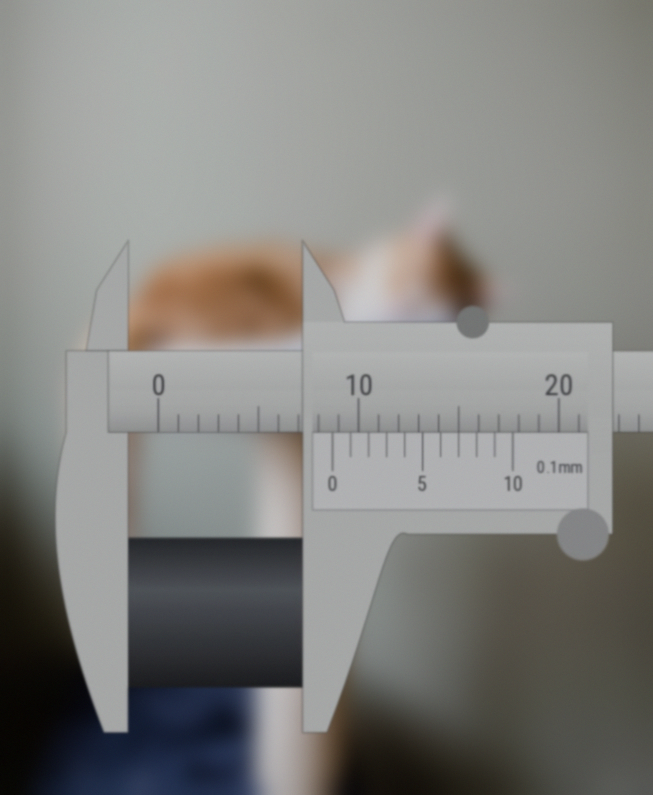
8.7 mm
